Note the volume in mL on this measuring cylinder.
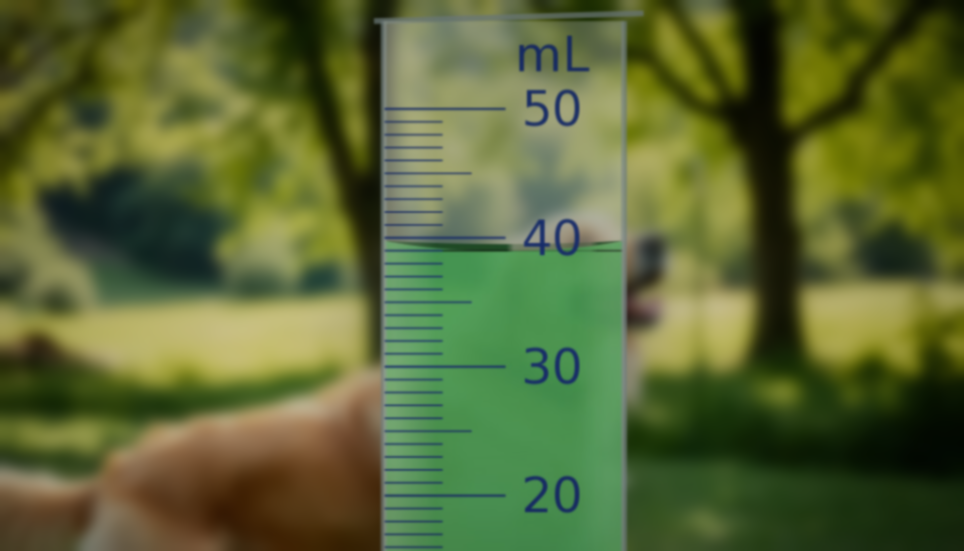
39 mL
